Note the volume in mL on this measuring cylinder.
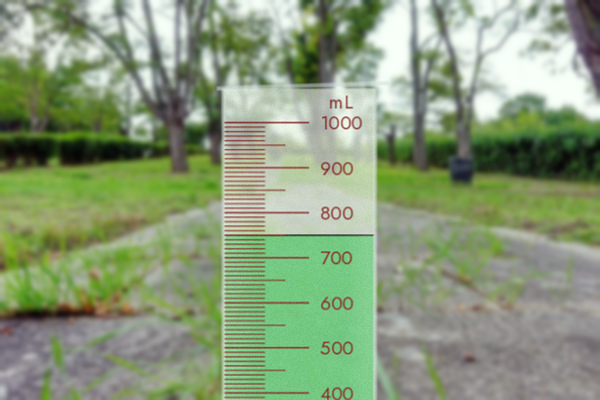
750 mL
